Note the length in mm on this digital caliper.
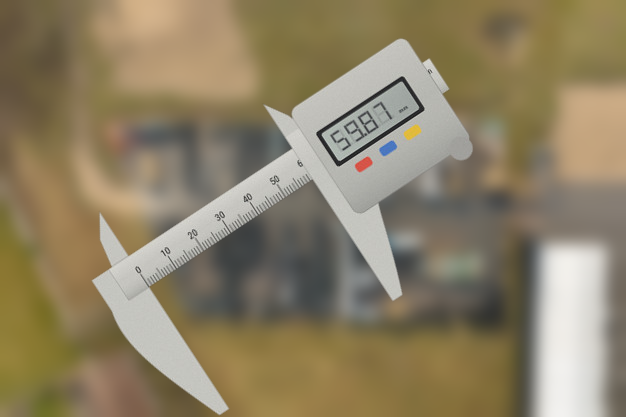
59.87 mm
